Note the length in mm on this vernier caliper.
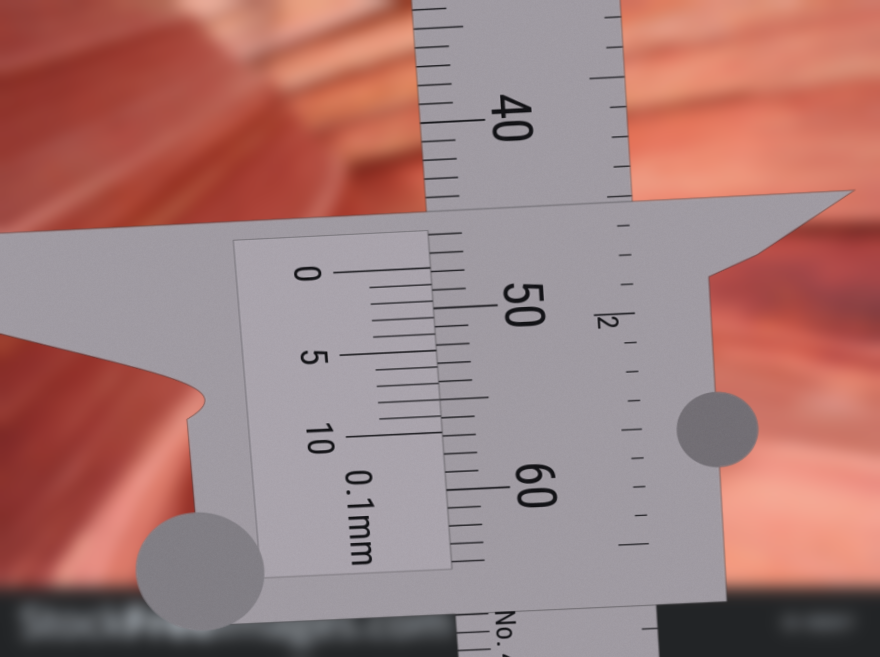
47.8 mm
